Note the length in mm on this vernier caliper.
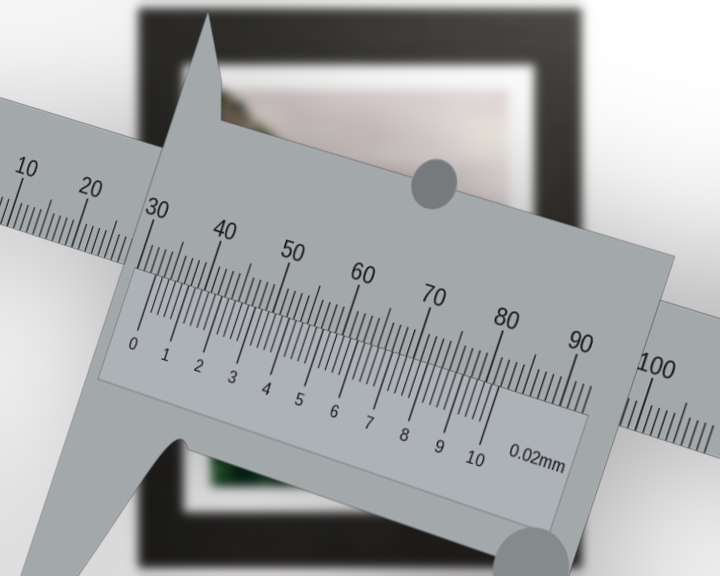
32.8 mm
